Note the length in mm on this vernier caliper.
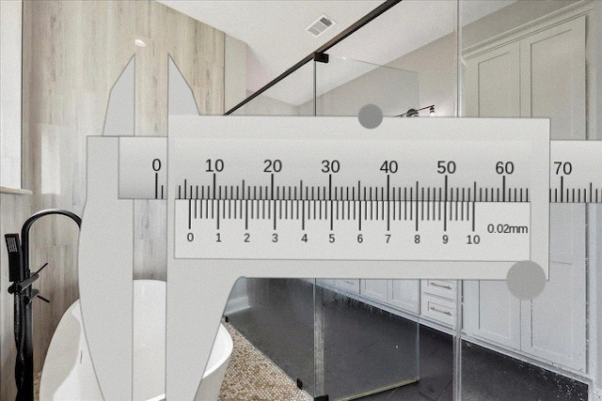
5.8 mm
